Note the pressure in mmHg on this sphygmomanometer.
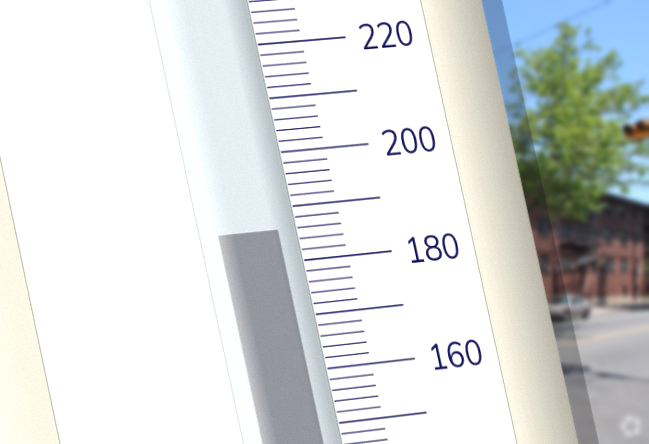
186 mmHg
